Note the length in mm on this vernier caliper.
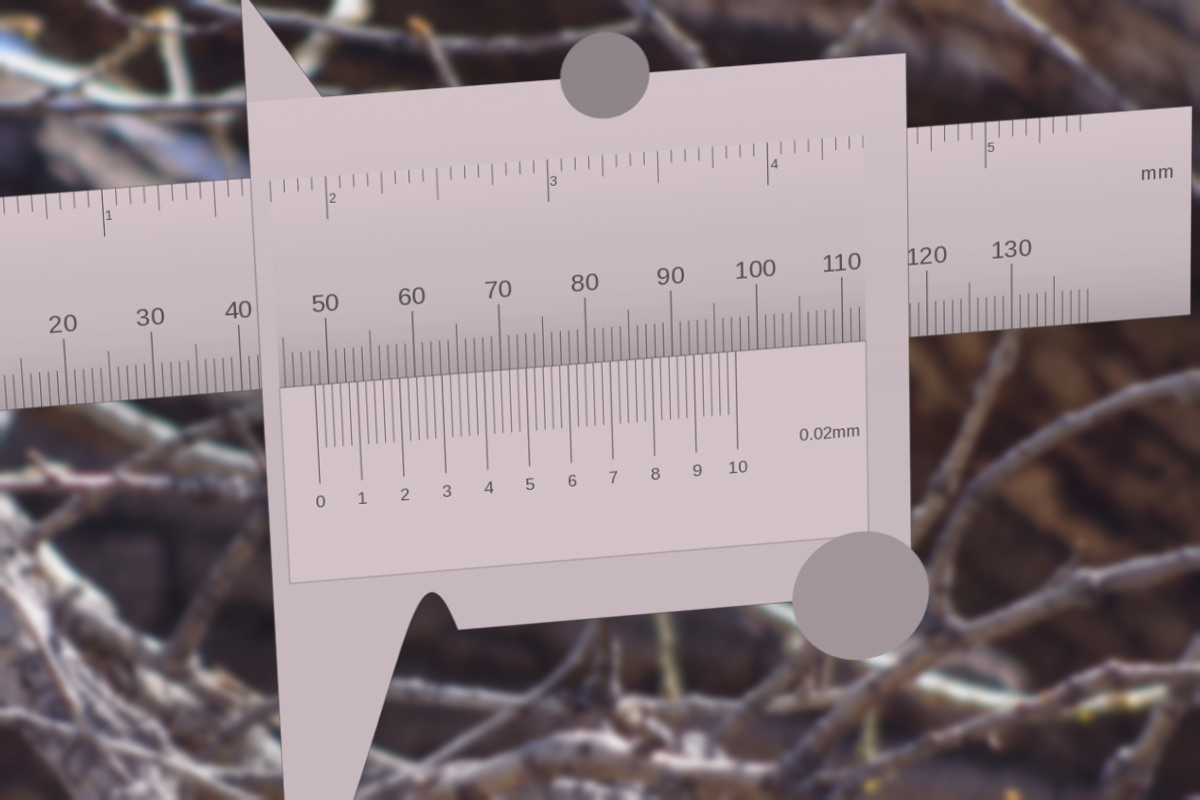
48.4 mm
